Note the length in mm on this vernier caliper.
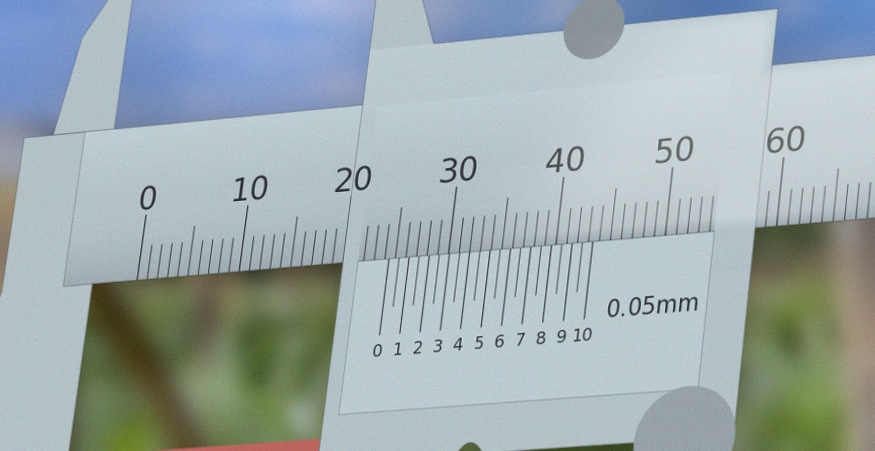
24.4 mm
